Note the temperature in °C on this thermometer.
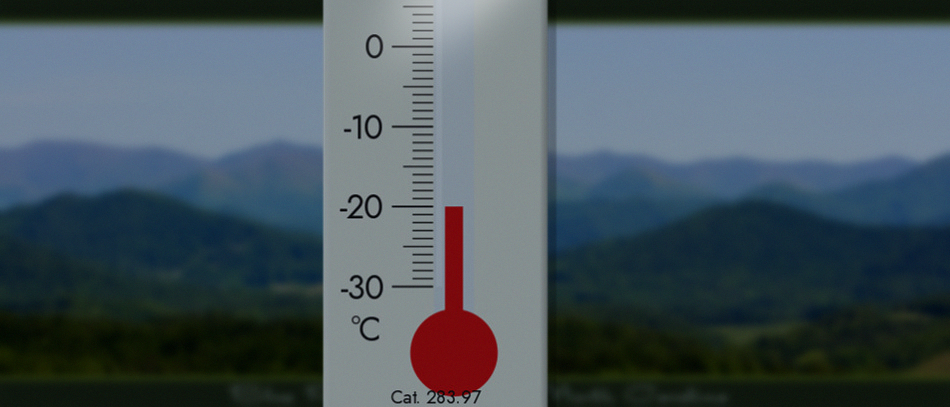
-20 °C
